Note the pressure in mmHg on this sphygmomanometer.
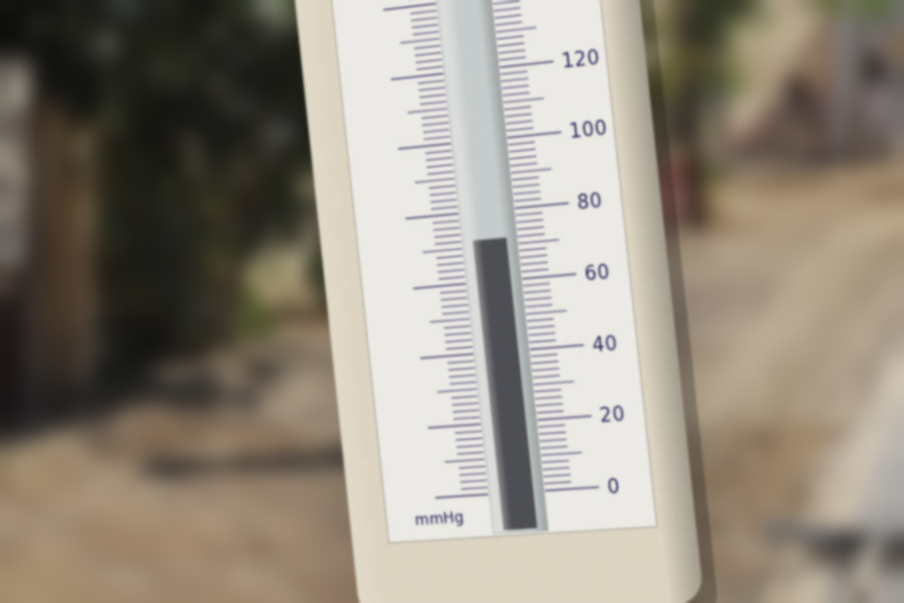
72 mmHg
